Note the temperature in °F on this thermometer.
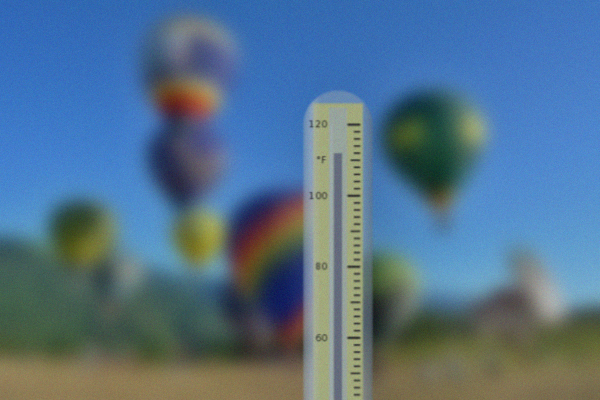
112 °F
